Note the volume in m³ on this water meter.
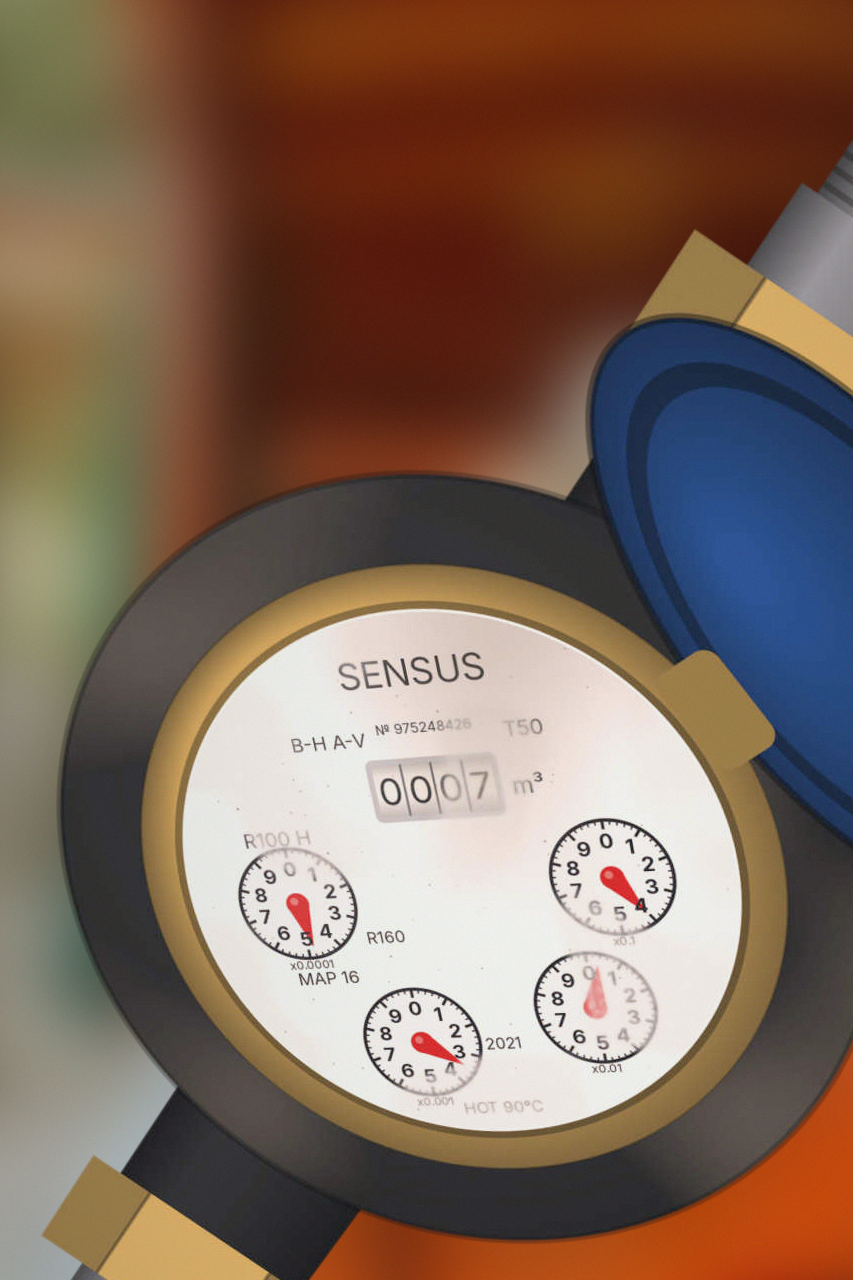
7.4034 m³
